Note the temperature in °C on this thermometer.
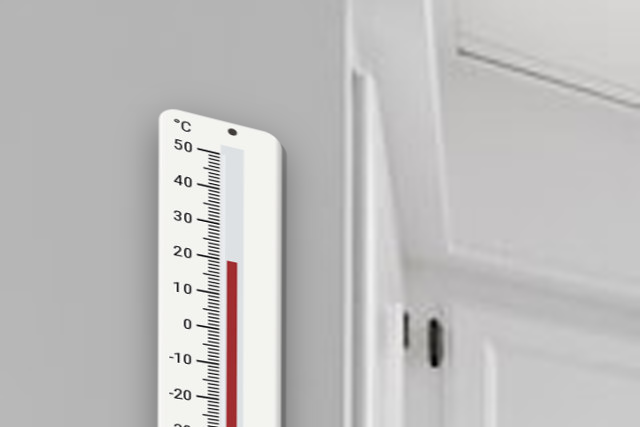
20 °C
